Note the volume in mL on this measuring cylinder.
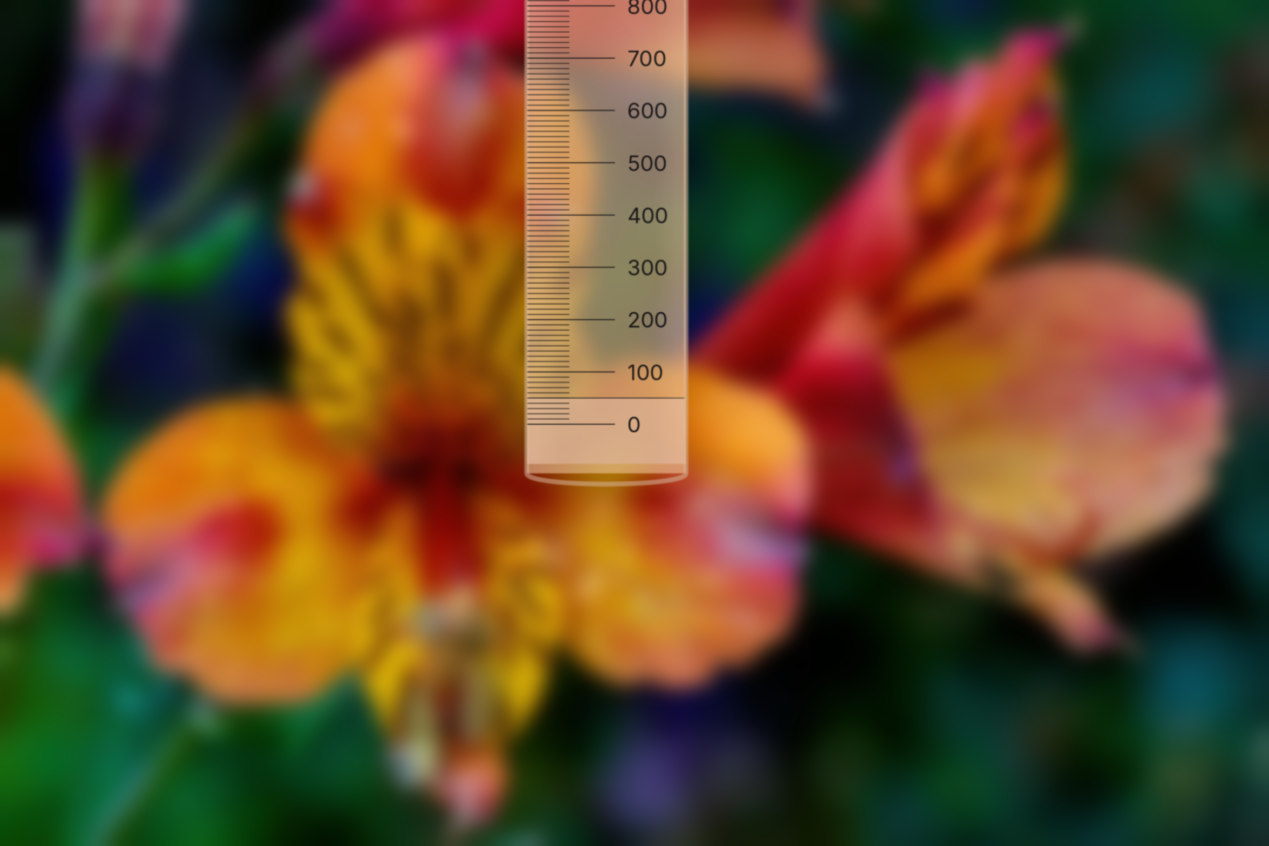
50 mL
